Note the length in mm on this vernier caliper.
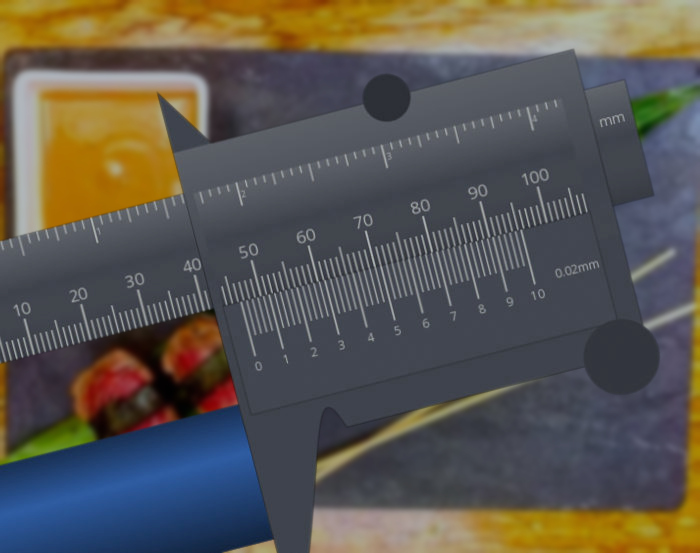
46.5 mm
